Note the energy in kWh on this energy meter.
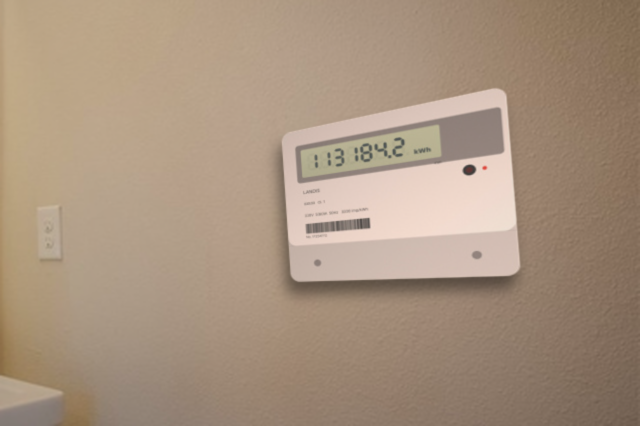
113184.2 kWh
